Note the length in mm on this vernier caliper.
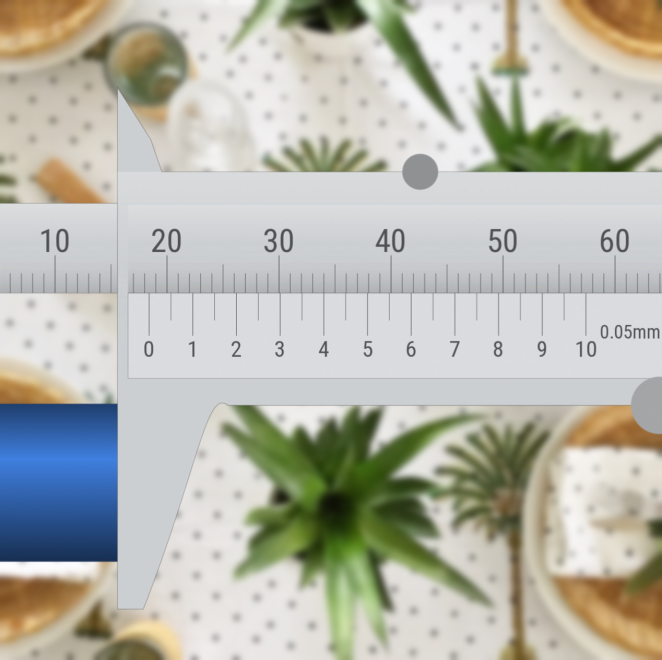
18.4 mm
